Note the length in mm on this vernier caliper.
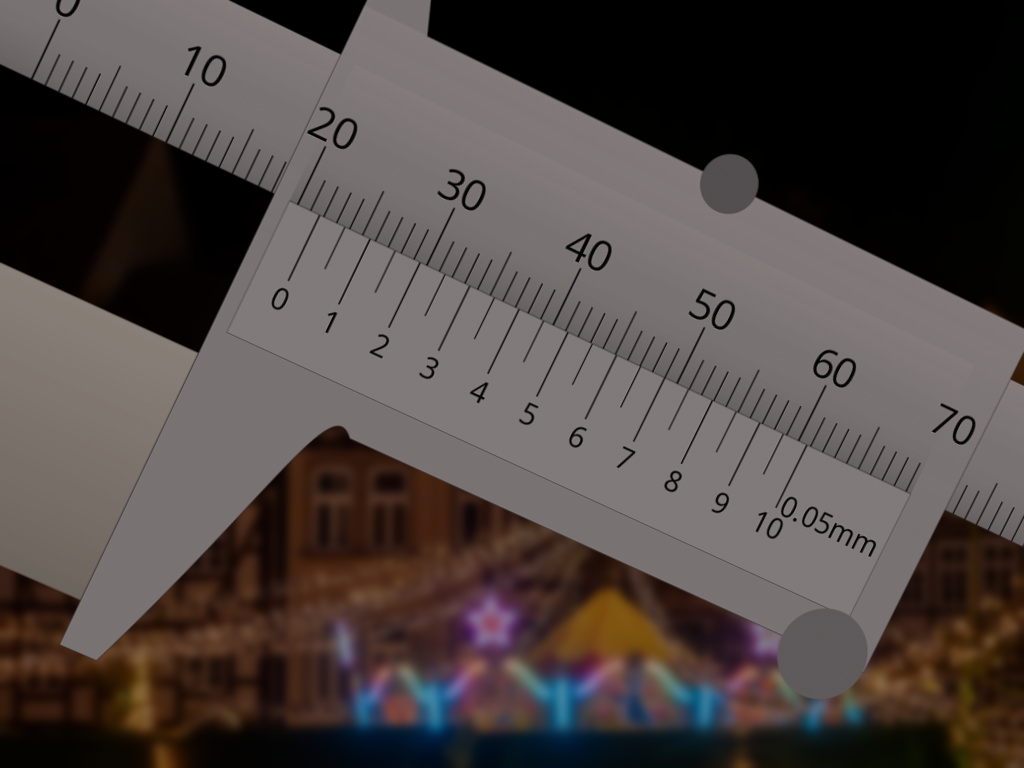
21.7 mm
